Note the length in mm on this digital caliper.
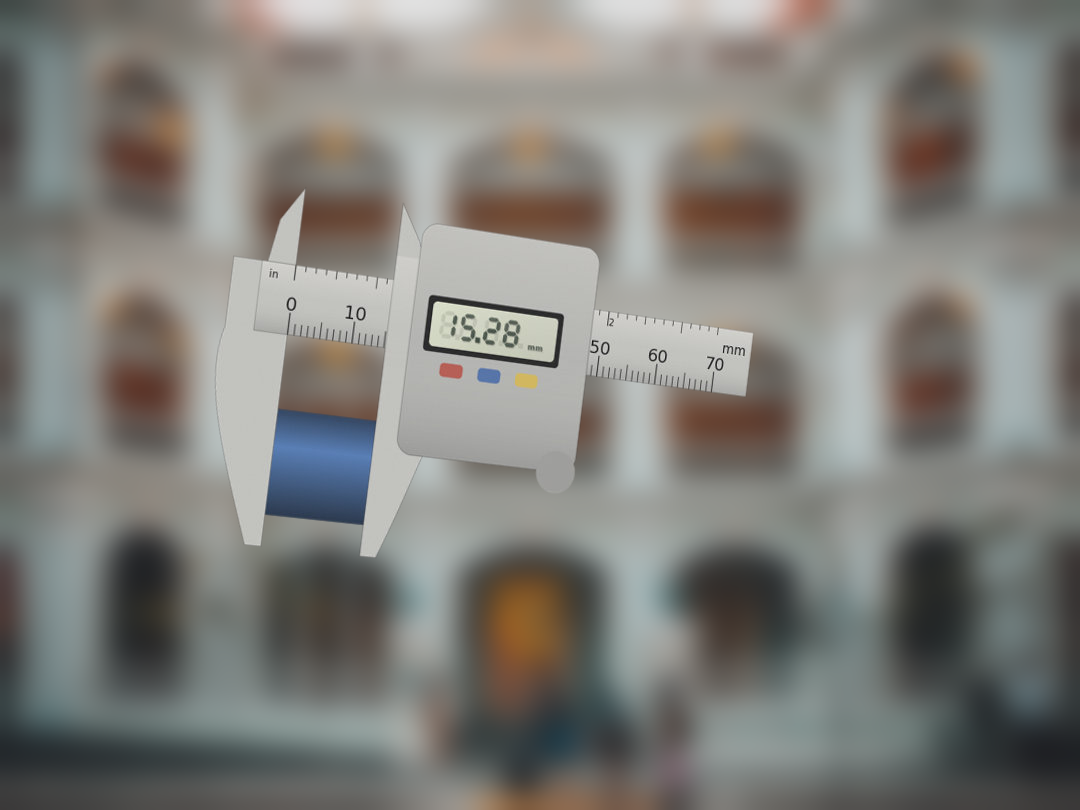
15.28 mm
